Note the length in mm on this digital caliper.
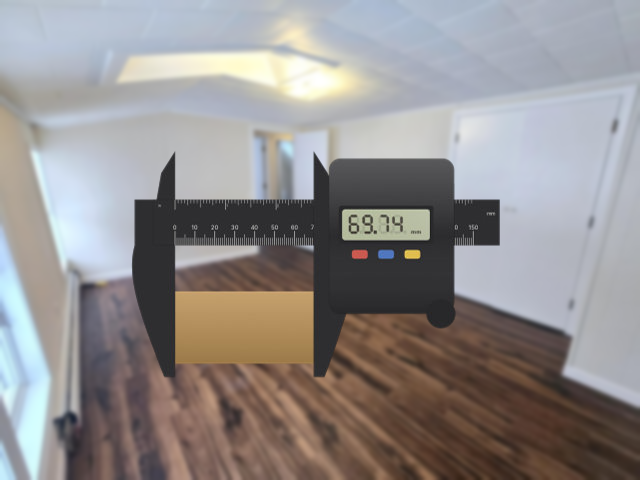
69.74 mm
